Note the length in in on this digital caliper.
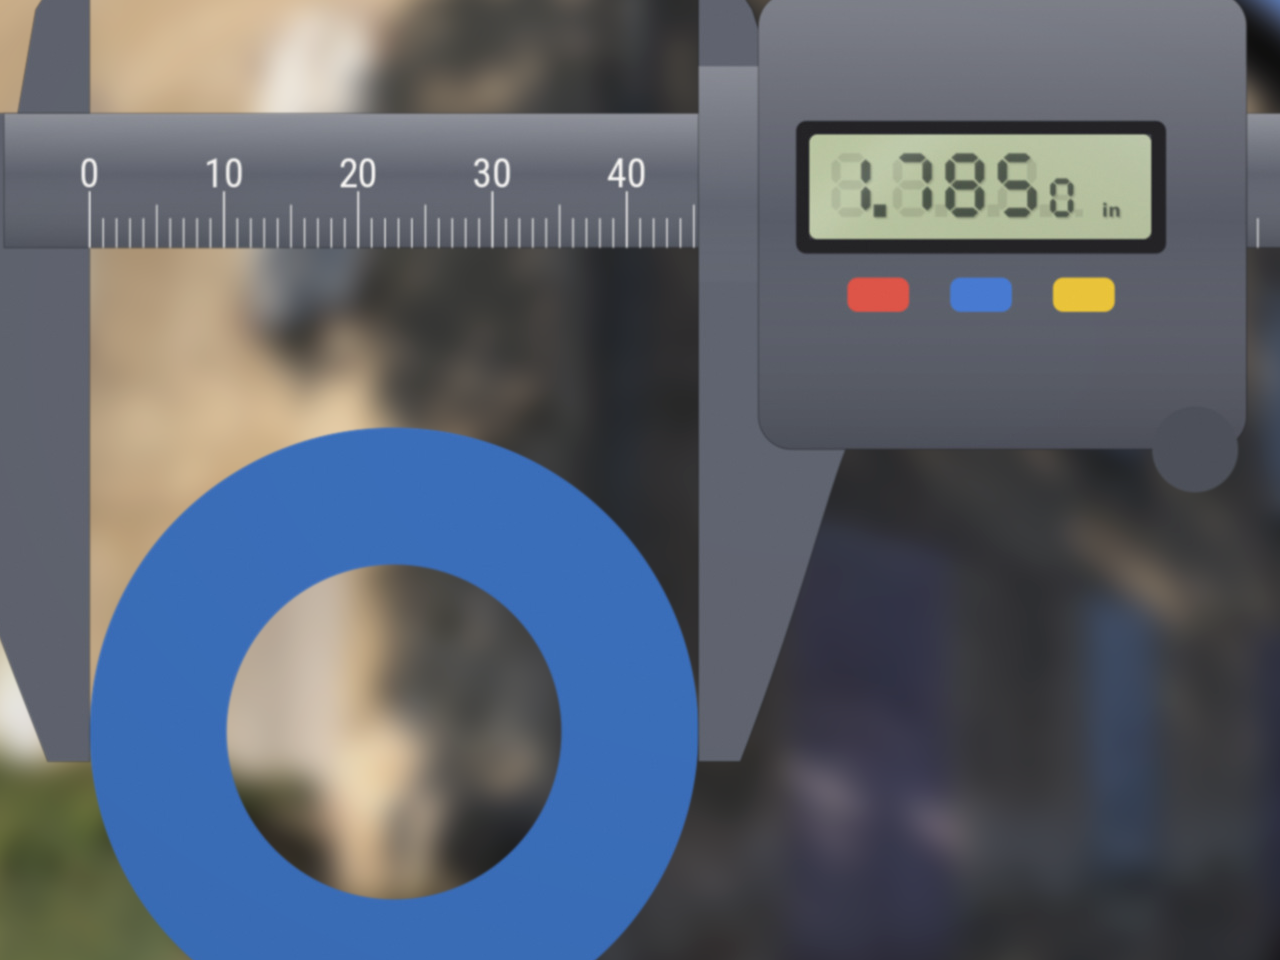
1.7850 in
